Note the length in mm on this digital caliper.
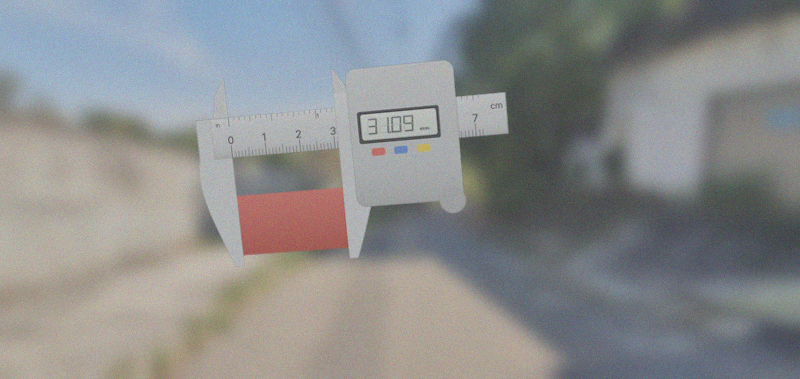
31.09 mm
